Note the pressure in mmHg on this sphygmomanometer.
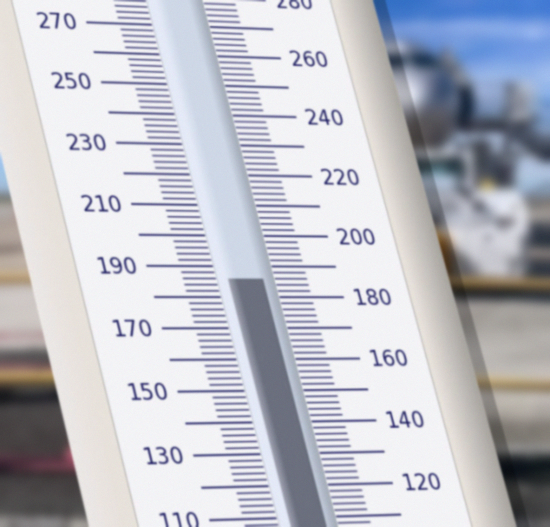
186 mmHg
